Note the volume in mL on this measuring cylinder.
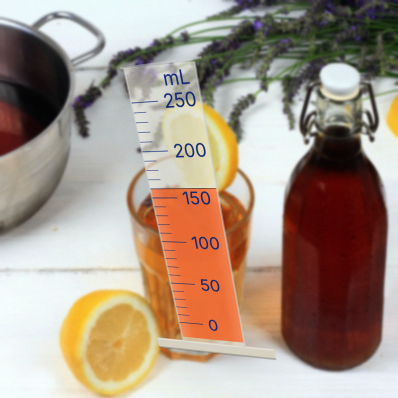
160 mL
